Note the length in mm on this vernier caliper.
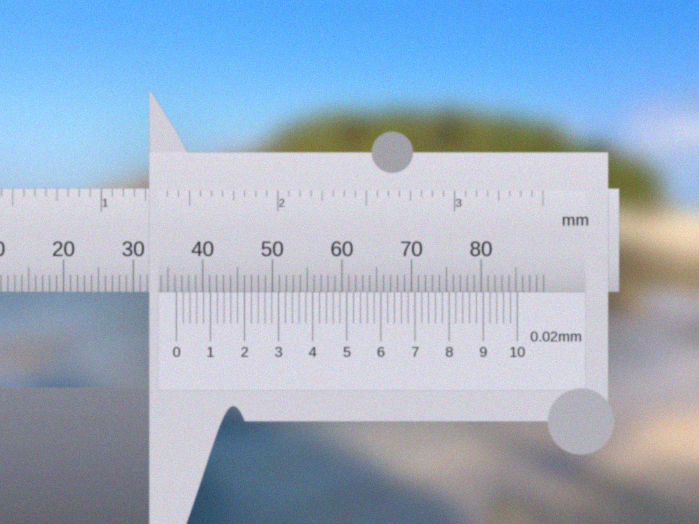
36.2 mm
